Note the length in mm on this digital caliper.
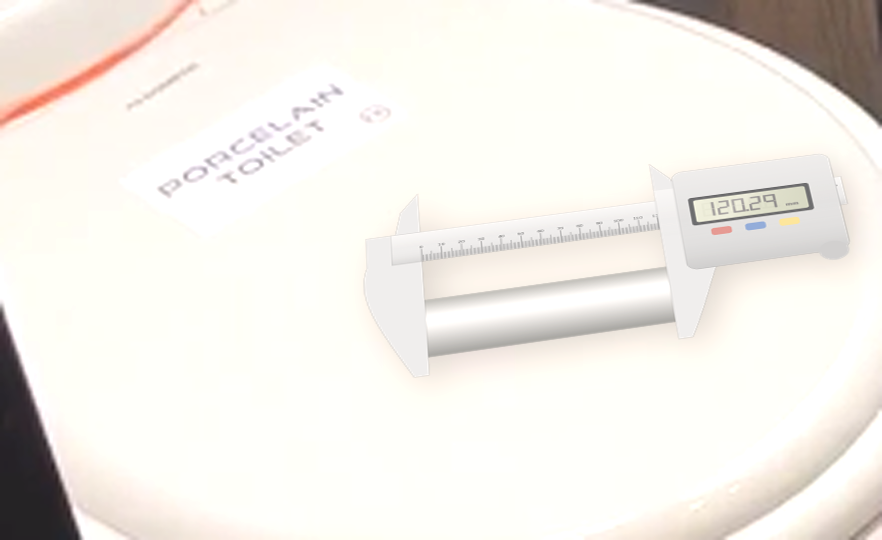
120.29 mm
